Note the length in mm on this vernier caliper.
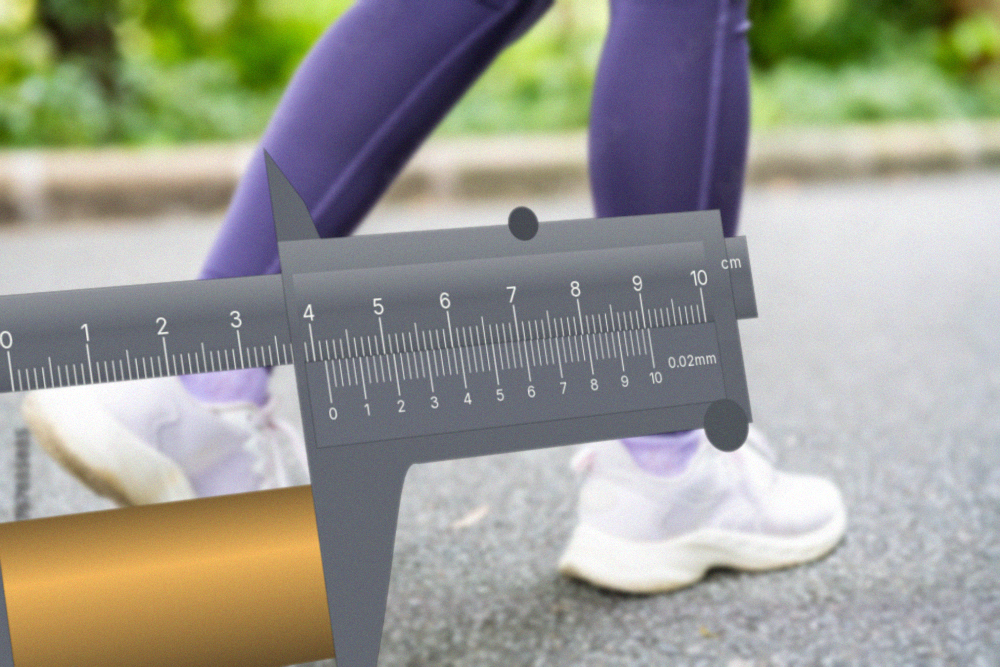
41.5 mm
